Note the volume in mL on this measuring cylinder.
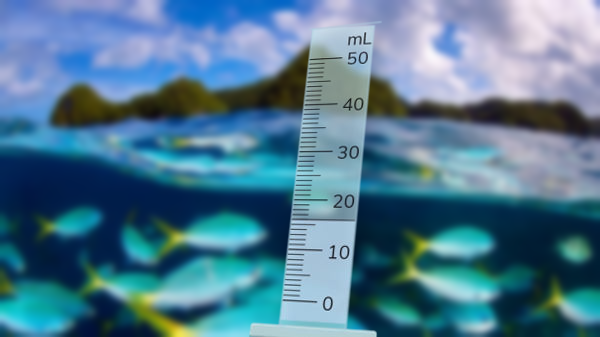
16 mL
